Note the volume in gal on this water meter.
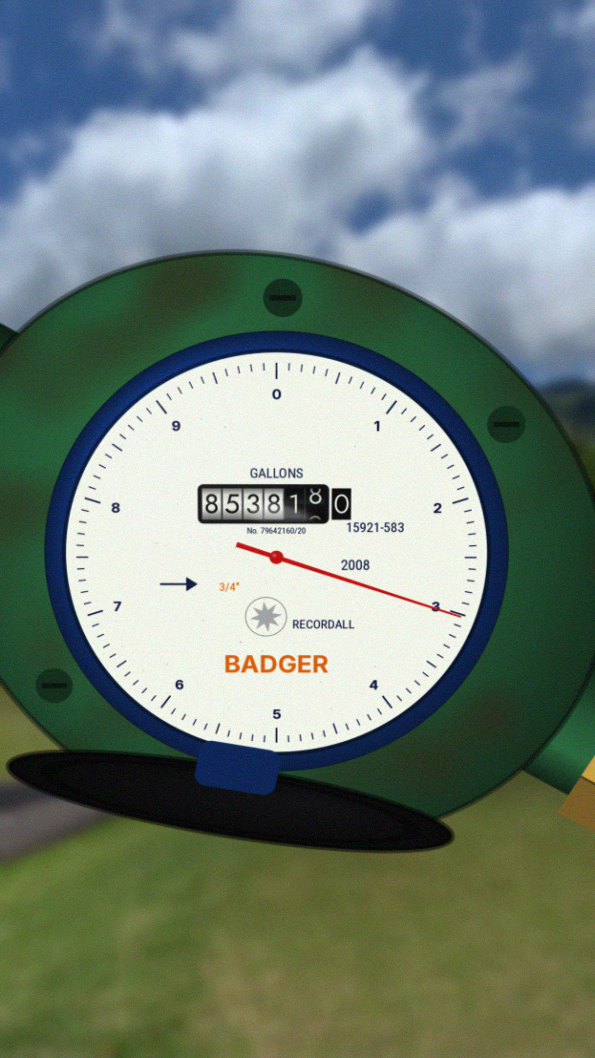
8538183.0 gal
